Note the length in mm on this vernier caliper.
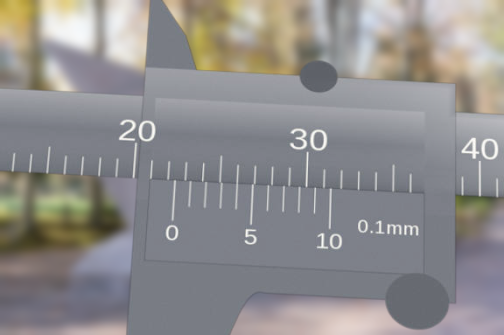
22.4 mm
